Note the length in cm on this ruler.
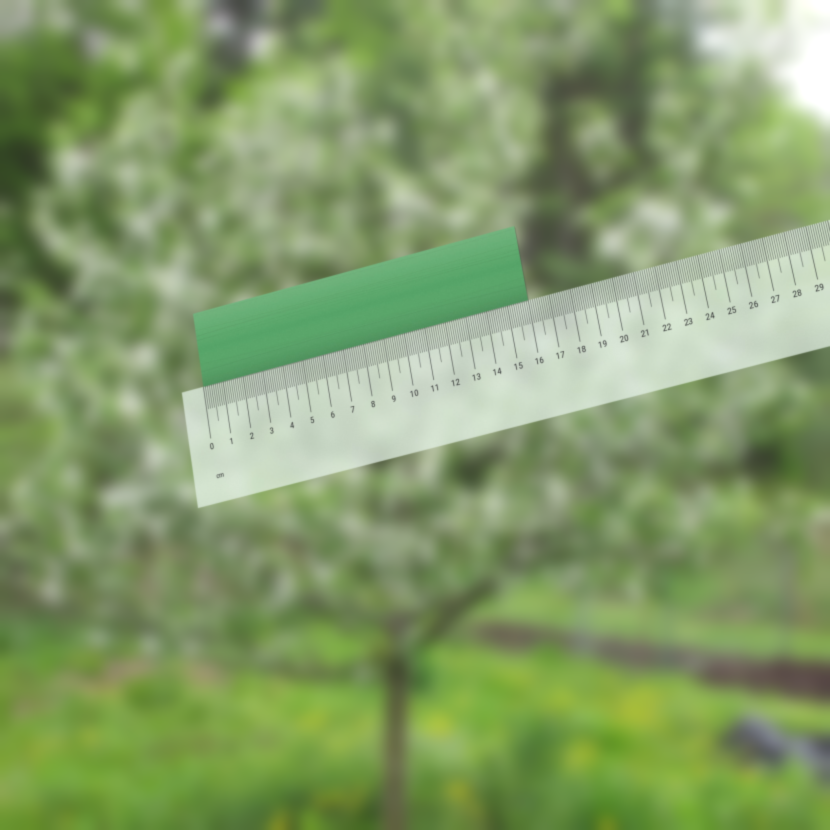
16 cm
